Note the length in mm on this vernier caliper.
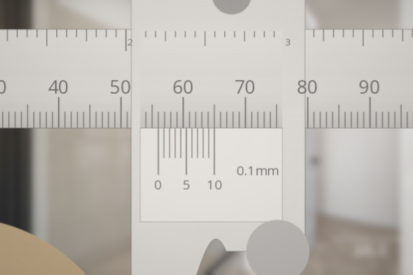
56.0 mm
